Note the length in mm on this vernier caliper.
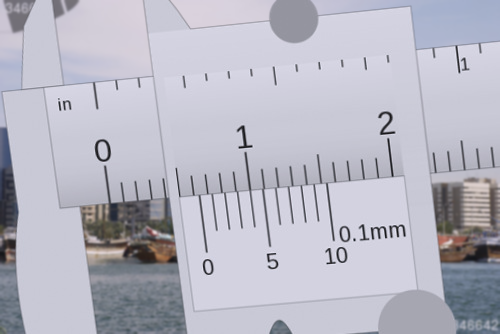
6.4 mm
